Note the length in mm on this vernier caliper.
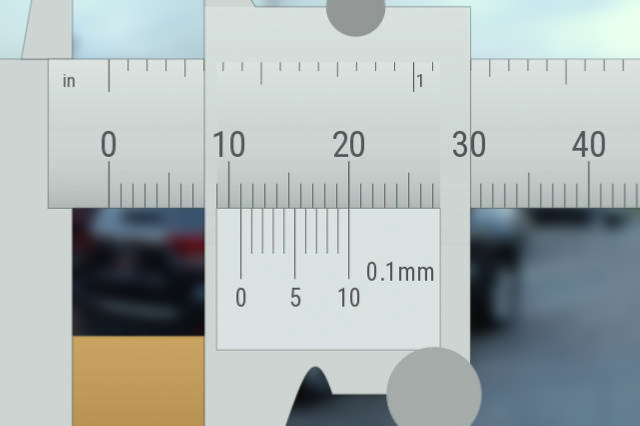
11.0 mm
